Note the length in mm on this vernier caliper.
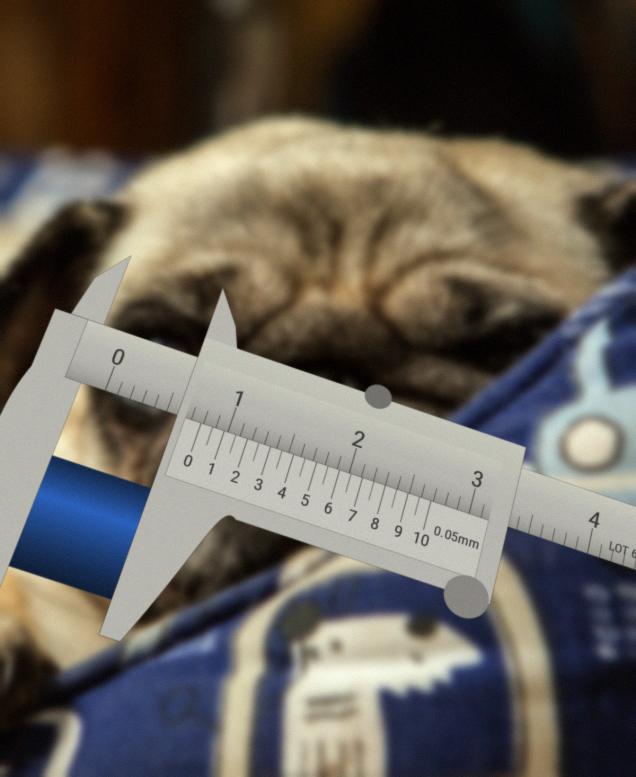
7.8 mm
